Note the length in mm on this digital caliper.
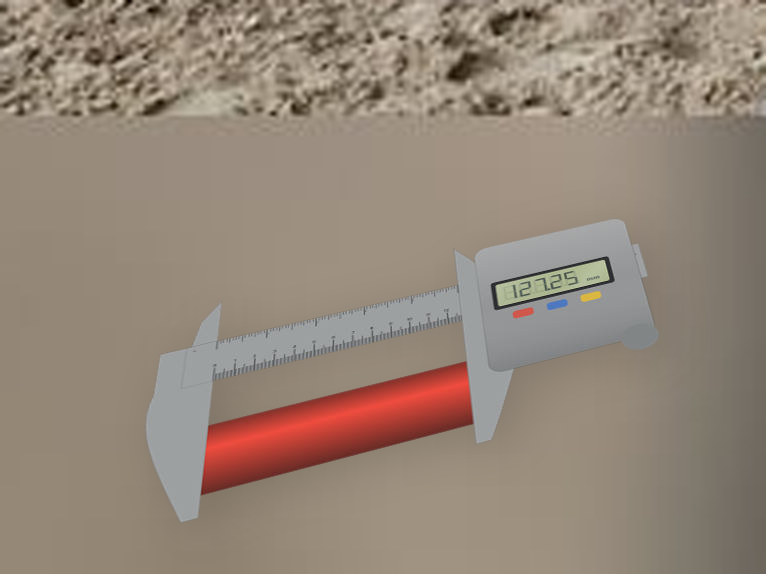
127.25 mm
